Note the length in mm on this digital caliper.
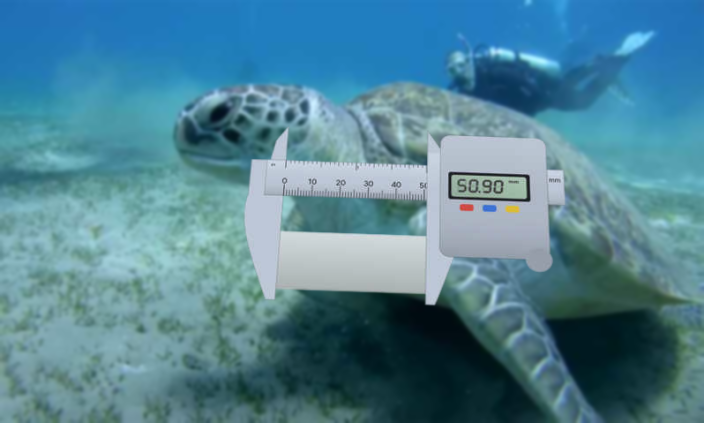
50.90 mm
